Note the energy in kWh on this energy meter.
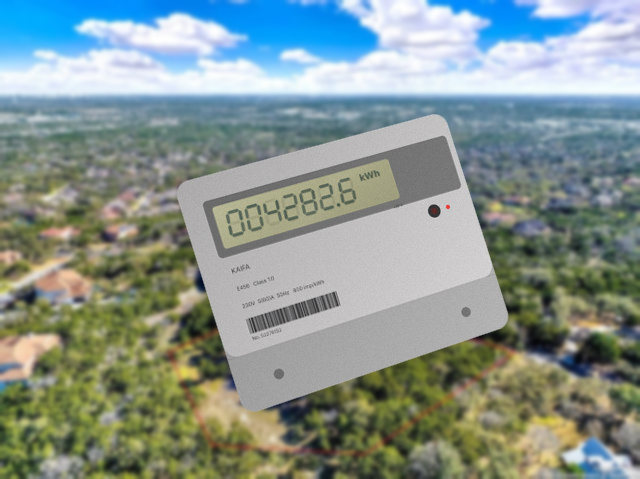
4282.6 kWh
